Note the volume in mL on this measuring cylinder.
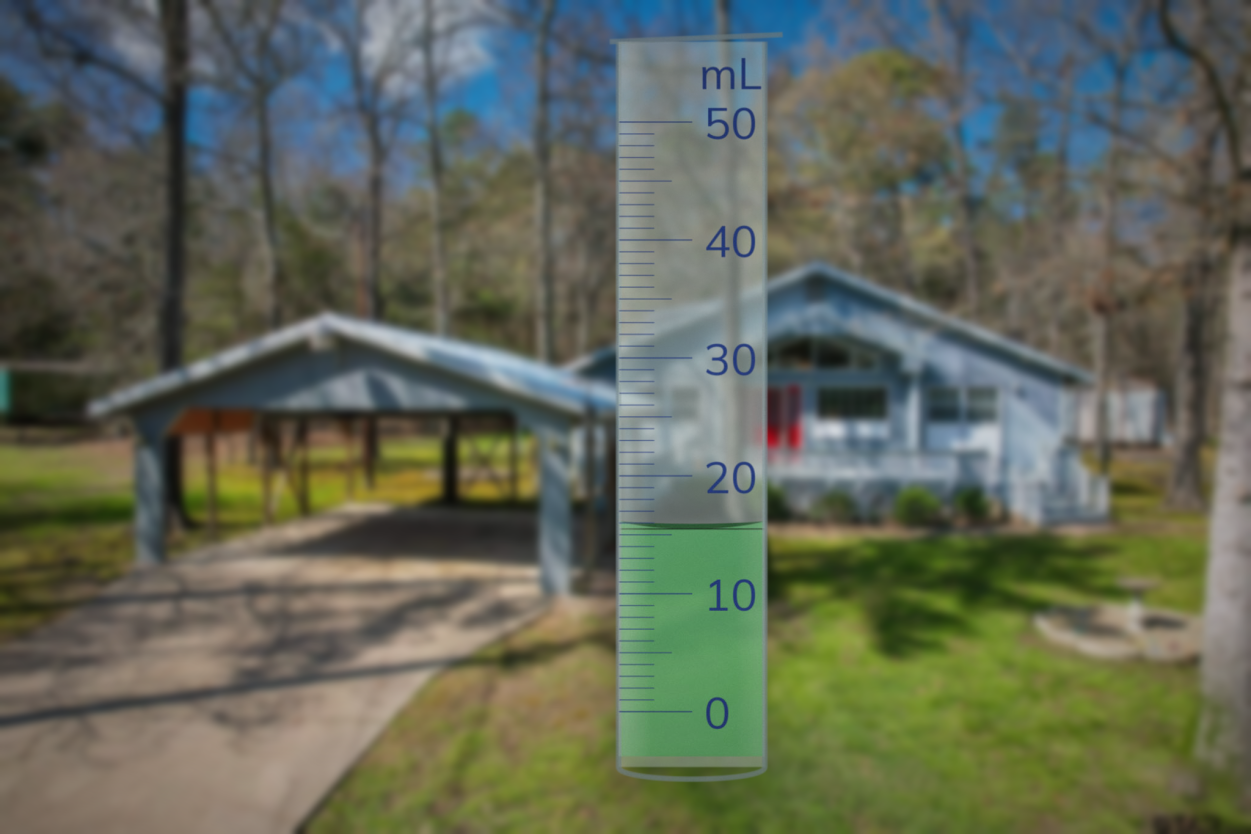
15.5 mL
